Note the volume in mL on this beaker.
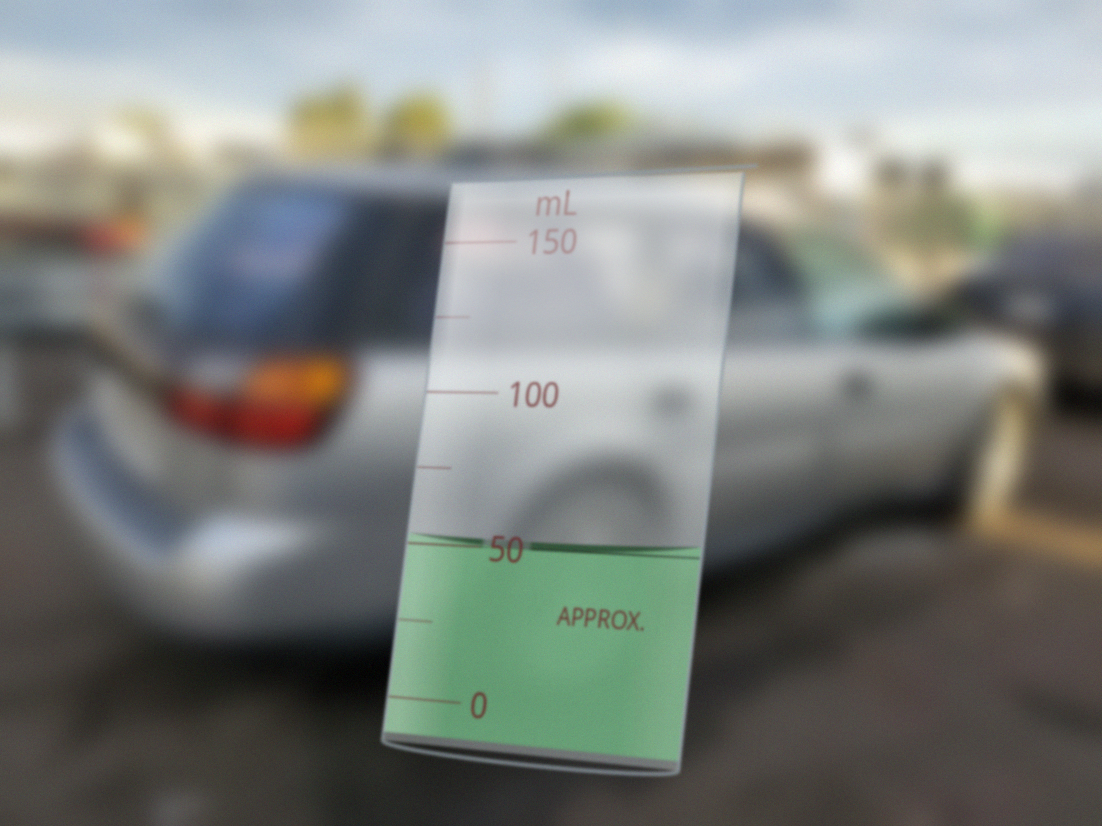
50 mL
